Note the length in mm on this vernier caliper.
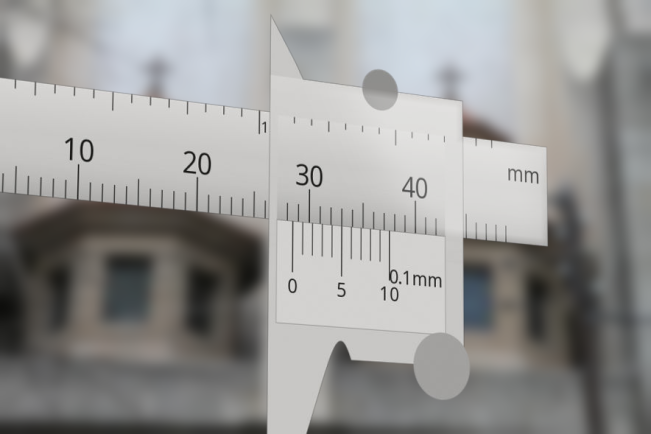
28.5 mm
